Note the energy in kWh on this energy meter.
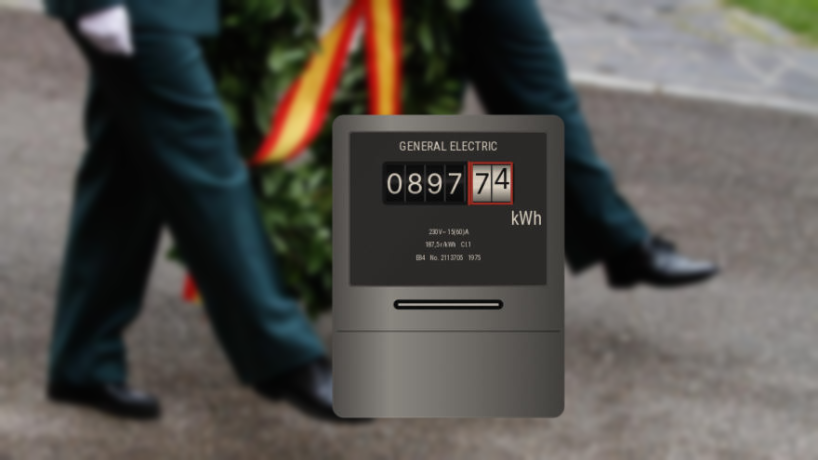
897.74 kWh
